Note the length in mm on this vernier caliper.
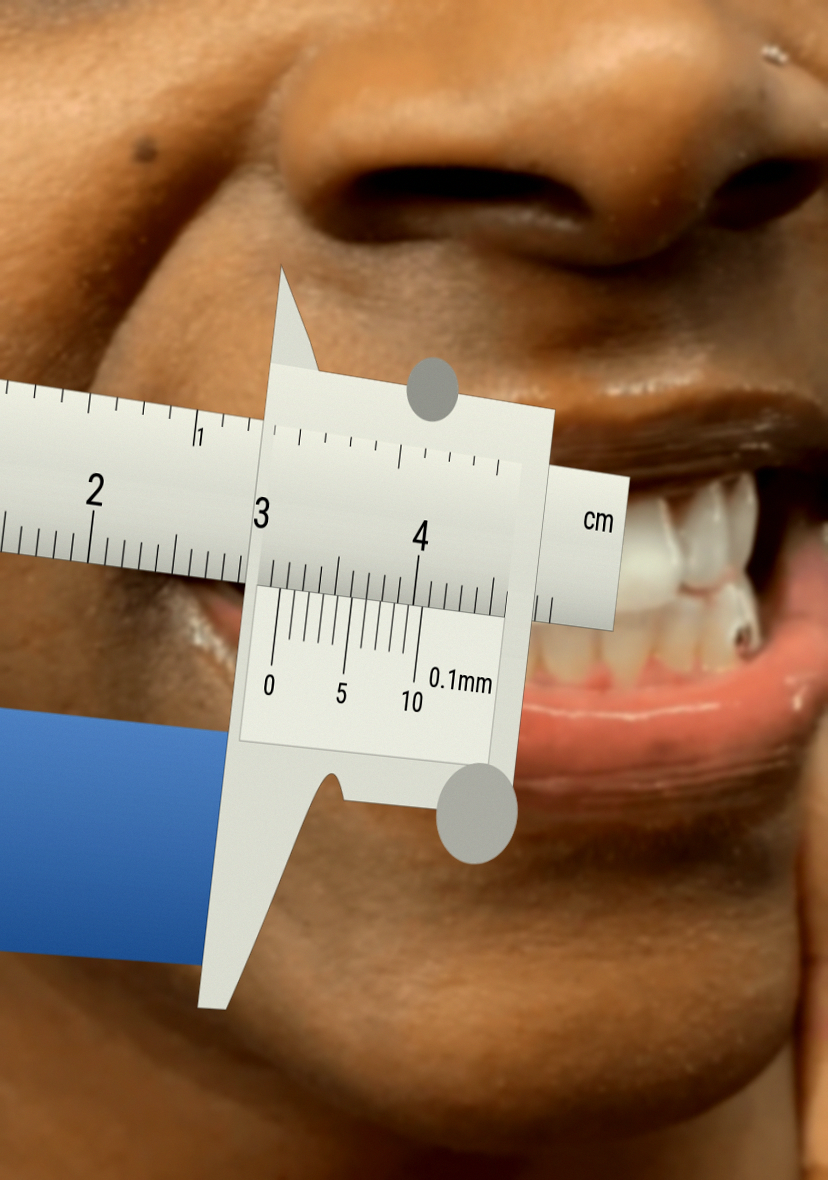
31.6 mm
